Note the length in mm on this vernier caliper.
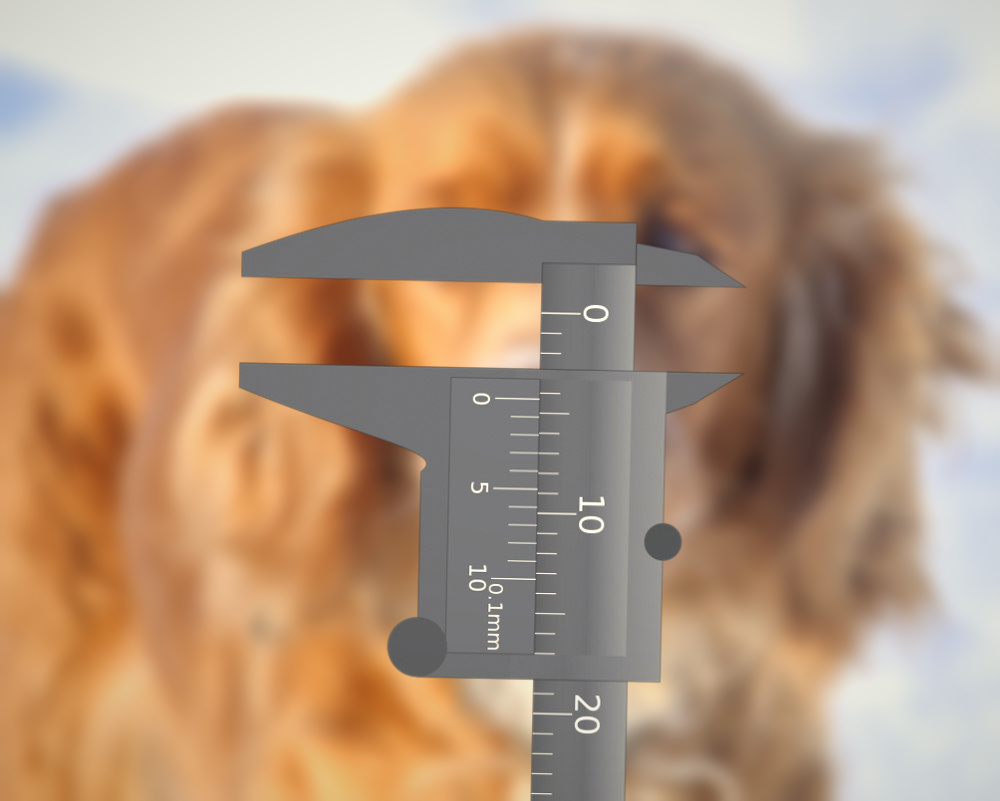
4.3 mm
